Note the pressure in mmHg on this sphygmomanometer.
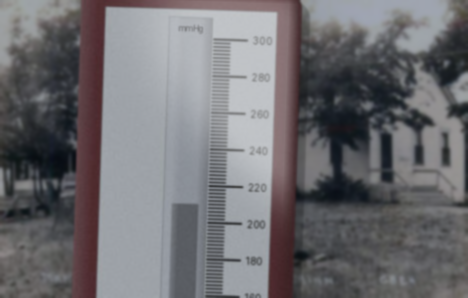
210 mmHg
